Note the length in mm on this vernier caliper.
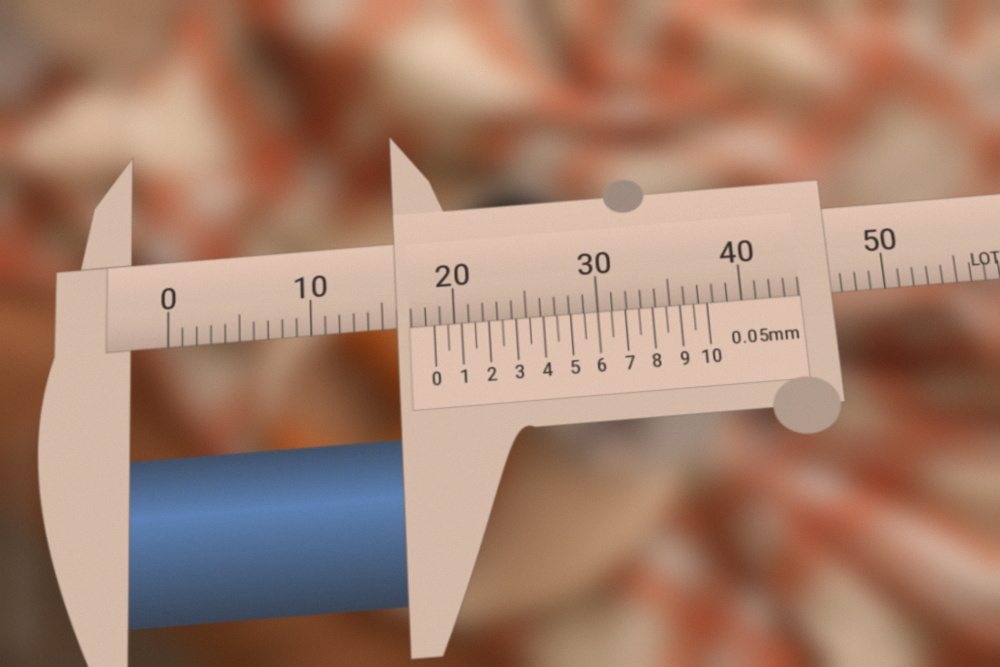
18.6 mm
